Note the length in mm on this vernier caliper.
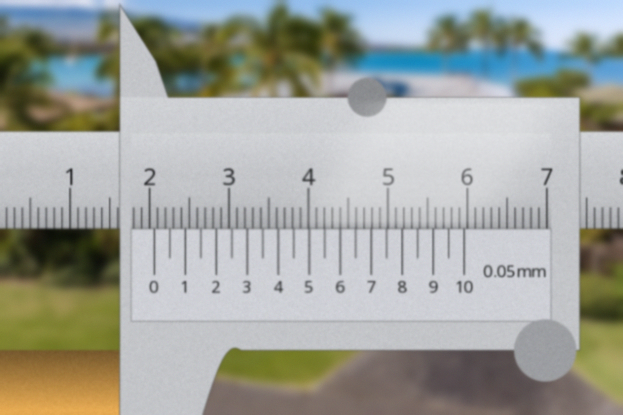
20.6 mm
